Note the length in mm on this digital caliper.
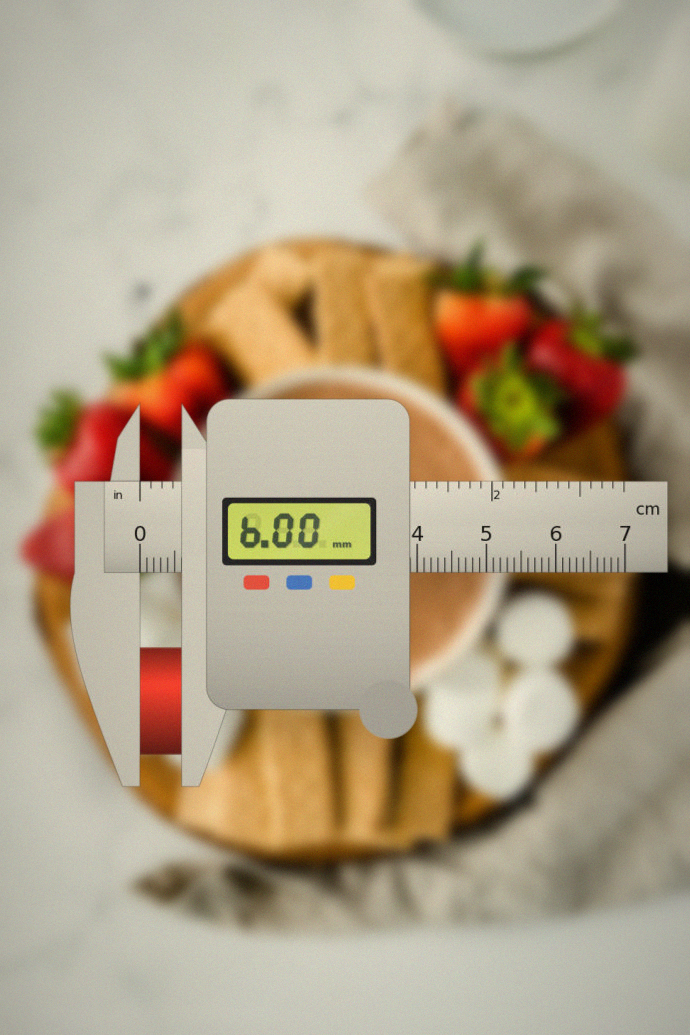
6.00 mm
